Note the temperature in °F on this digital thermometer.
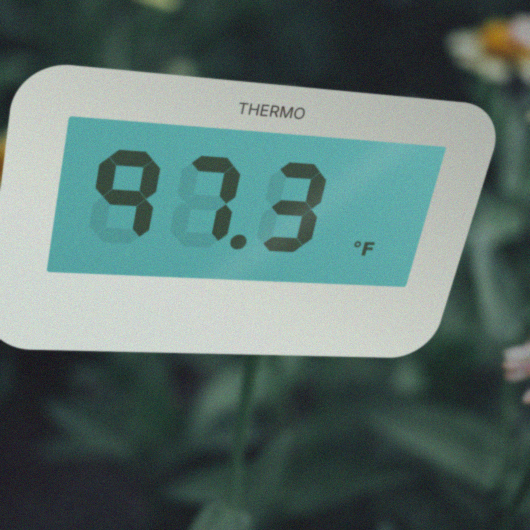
97.3 °F
